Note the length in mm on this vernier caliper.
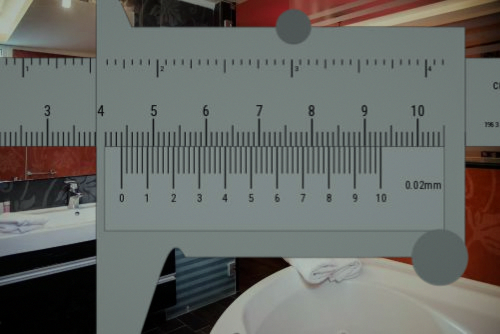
44.0 mm
